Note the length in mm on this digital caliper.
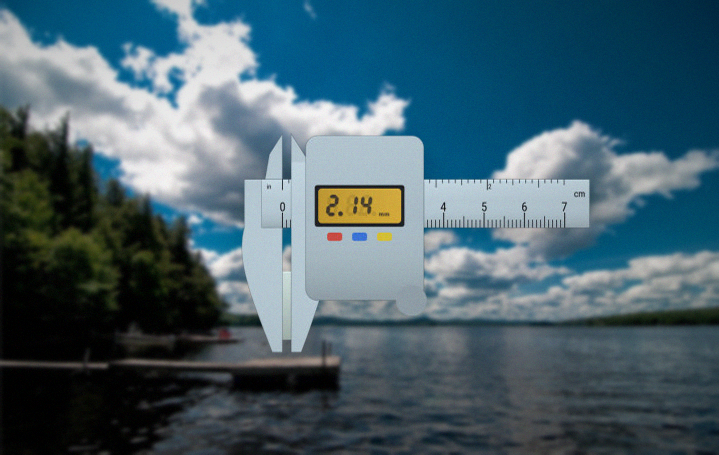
2.14 mm
